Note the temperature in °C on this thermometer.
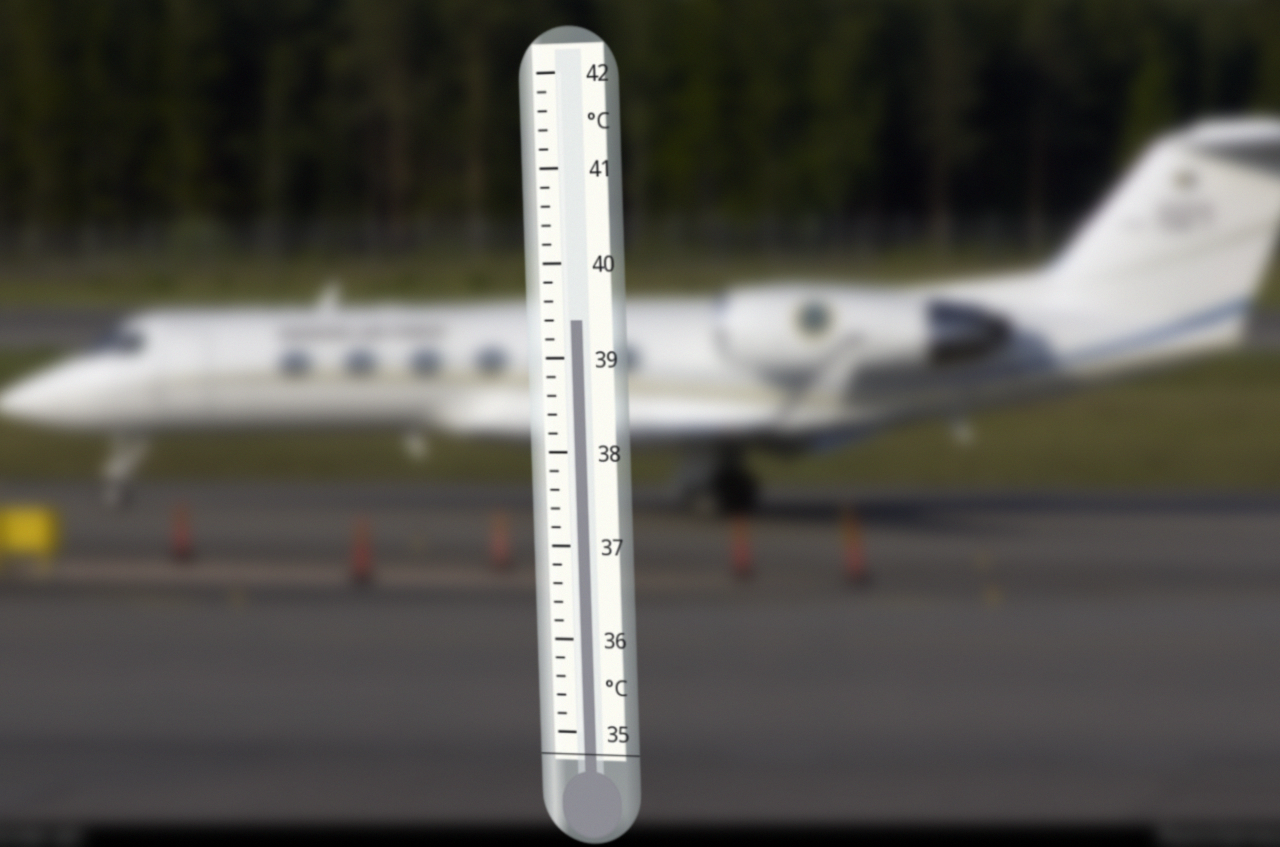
39.4 °C
